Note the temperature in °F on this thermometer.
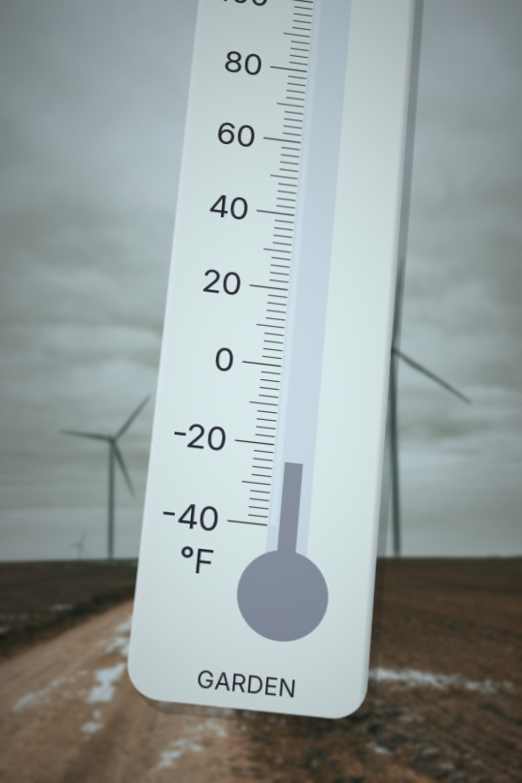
-24 °F
